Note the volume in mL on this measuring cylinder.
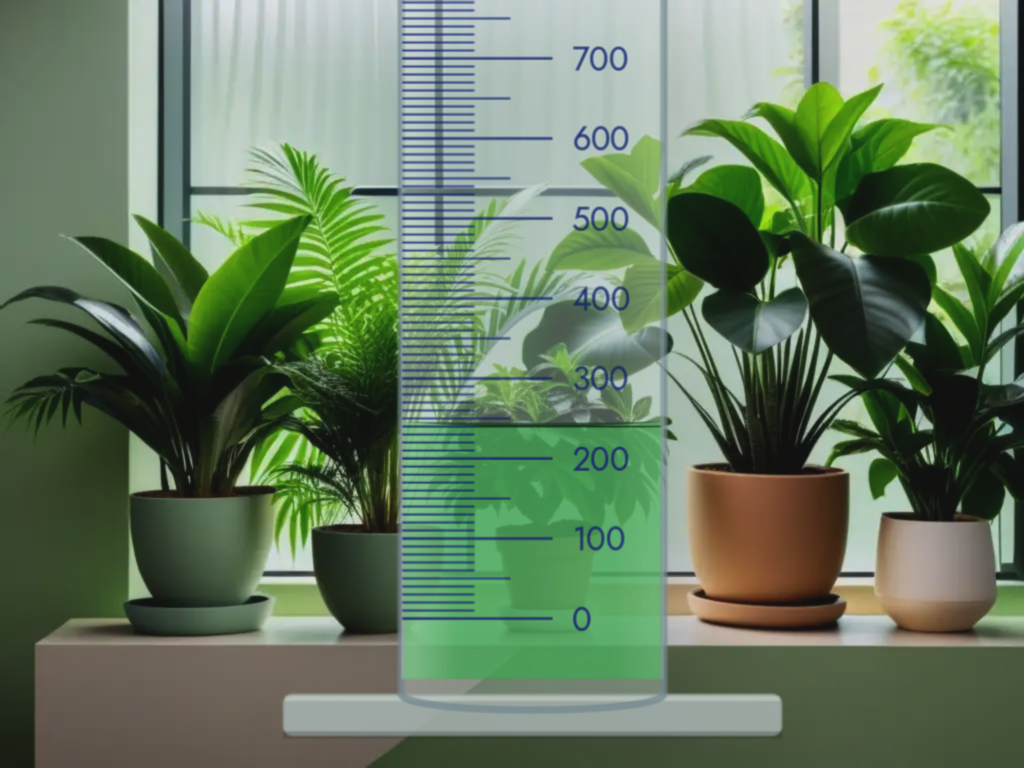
240 mL
